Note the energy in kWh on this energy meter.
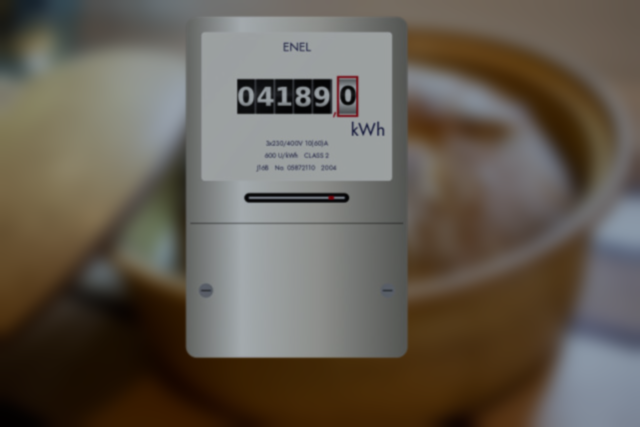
4189.0 kWh
